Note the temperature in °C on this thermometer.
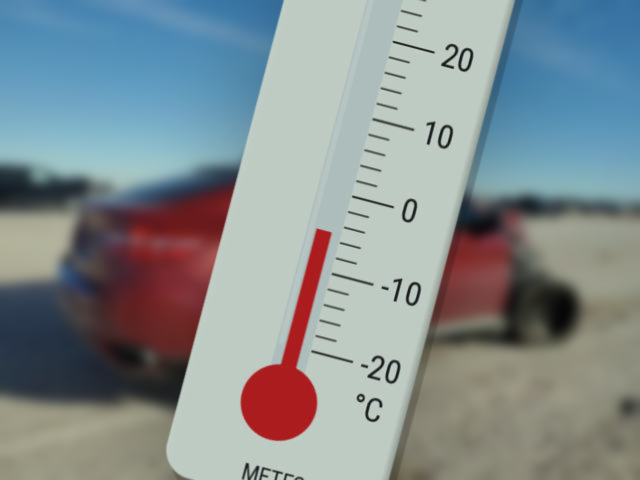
-5 °C
